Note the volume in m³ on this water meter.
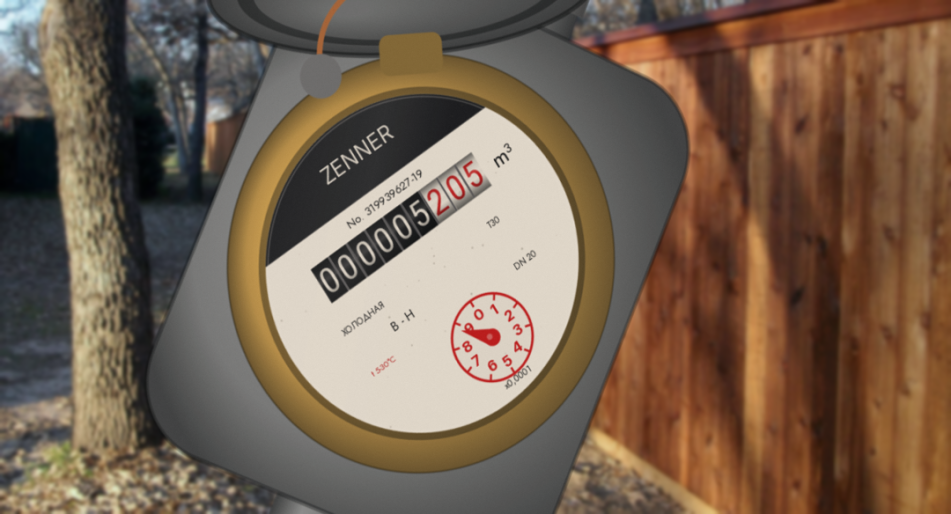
5.2058 m³
